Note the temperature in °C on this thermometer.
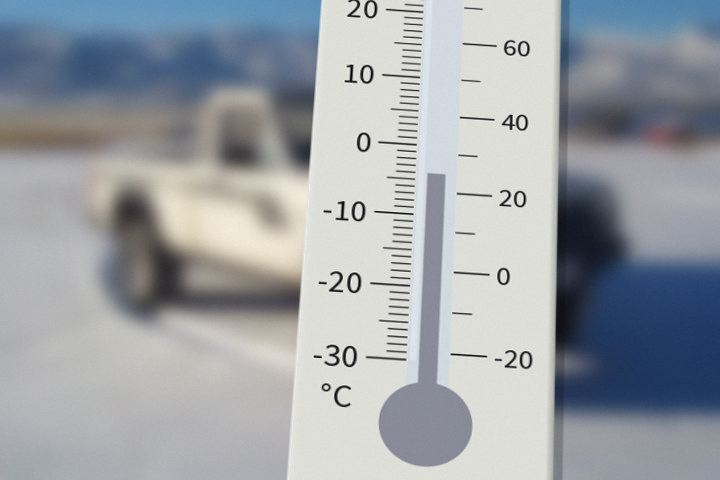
-4 °C
